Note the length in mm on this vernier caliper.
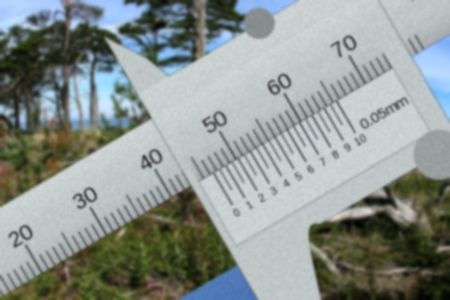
46.5 mm
